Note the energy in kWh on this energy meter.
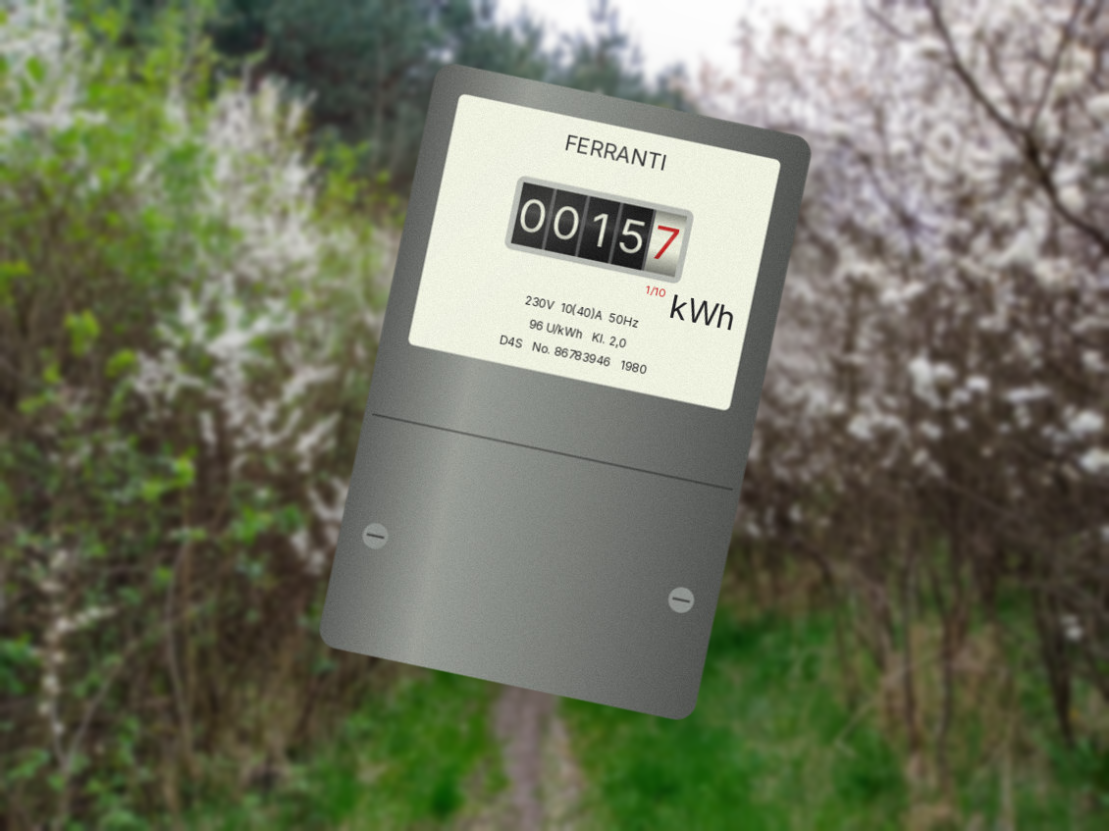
15.7 kWh
